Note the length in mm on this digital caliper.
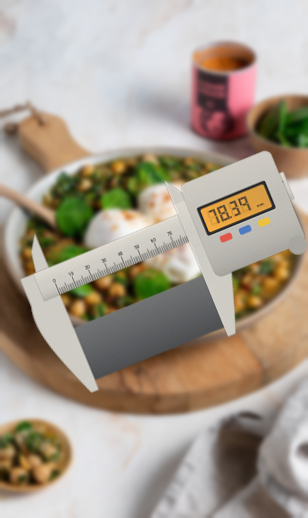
78.39 mm
